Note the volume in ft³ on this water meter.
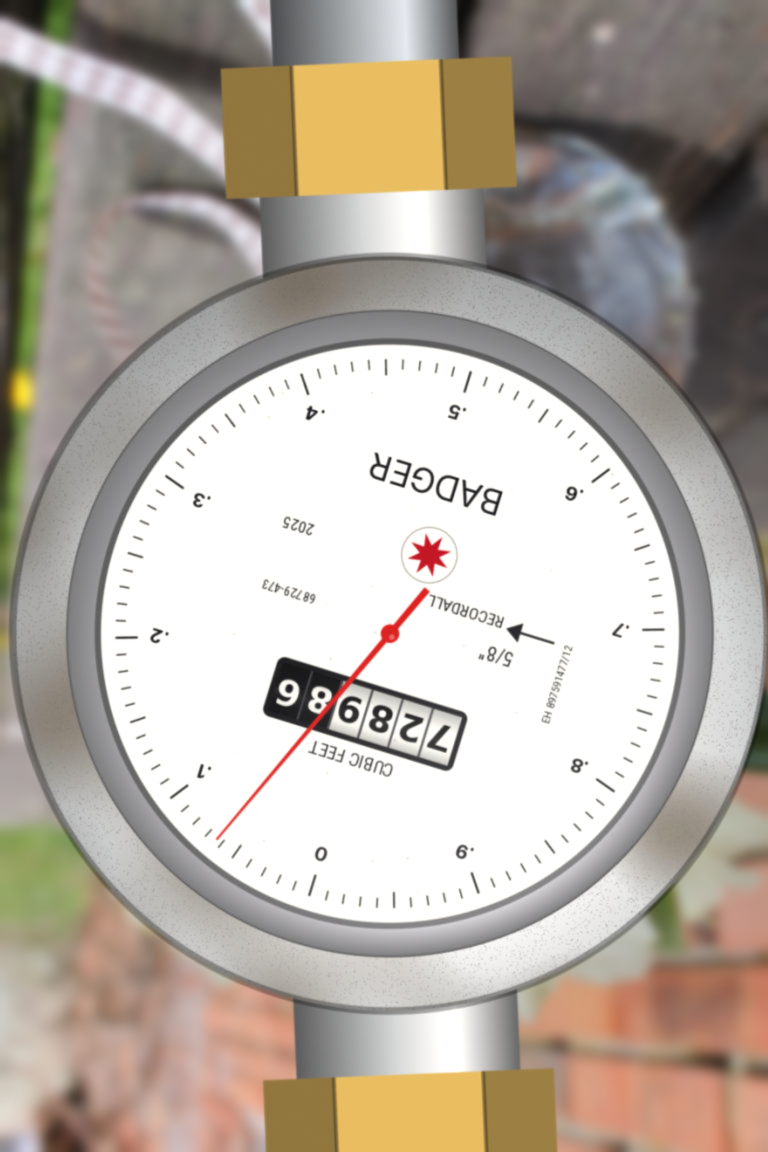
728986.06 ft³
